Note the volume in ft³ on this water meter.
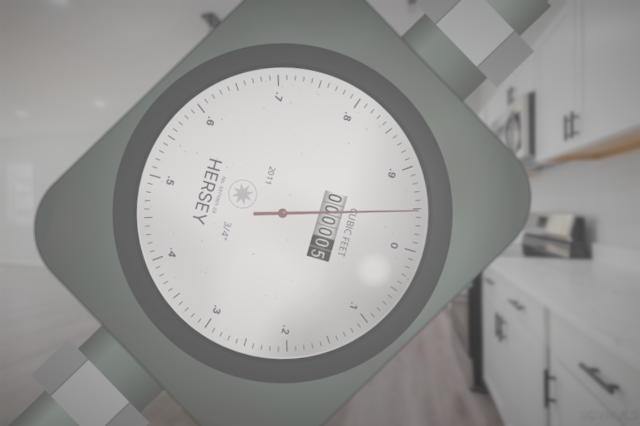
4.95 ft³
